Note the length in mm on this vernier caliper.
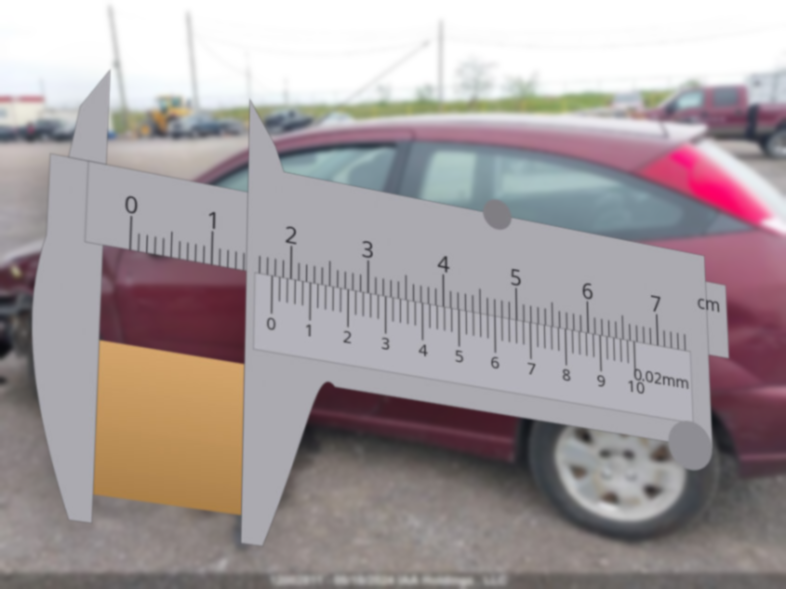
17.6 mm
